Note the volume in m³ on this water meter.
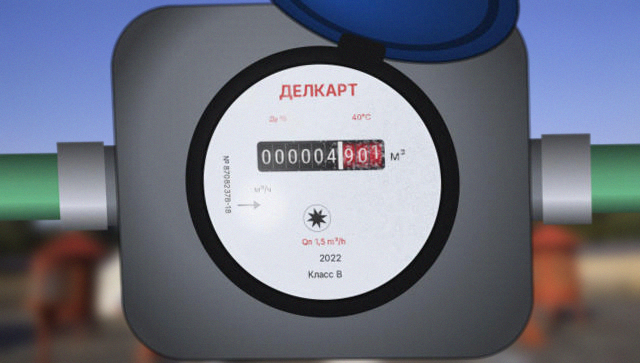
4.901 m³
